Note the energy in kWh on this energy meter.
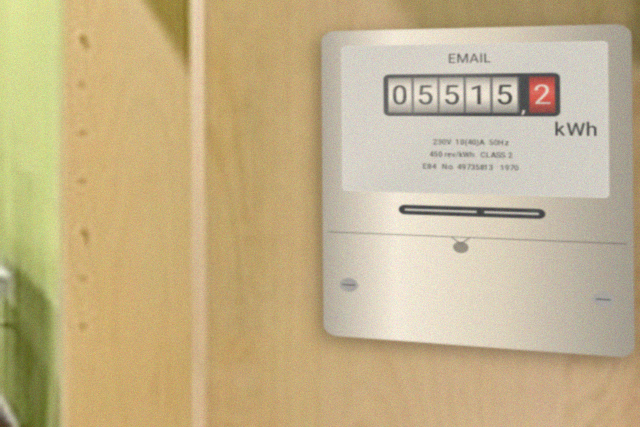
5515.2 kWh
